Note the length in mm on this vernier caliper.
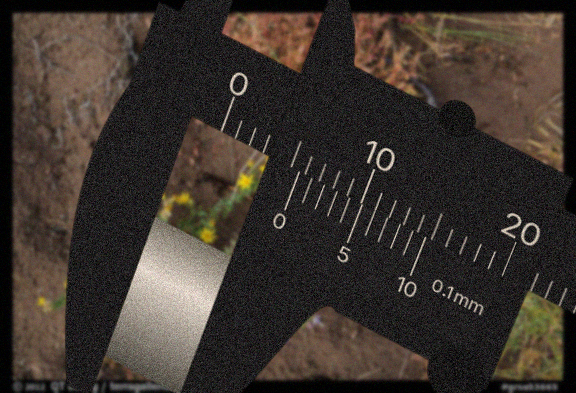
5.6 mm
